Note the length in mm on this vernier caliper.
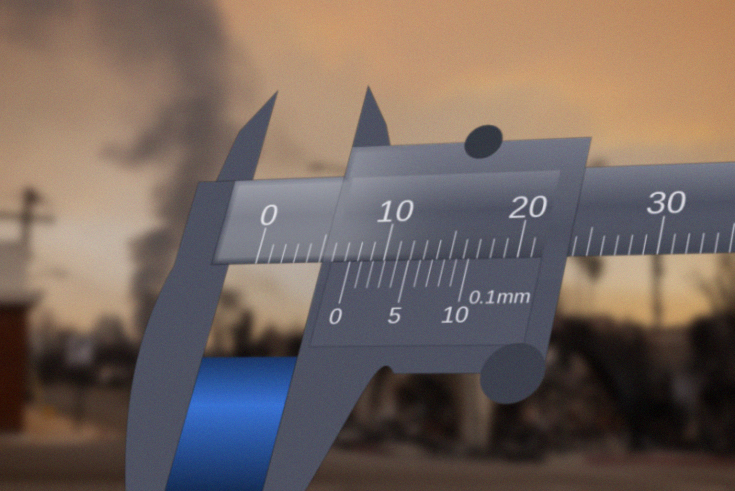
7.4 mm
